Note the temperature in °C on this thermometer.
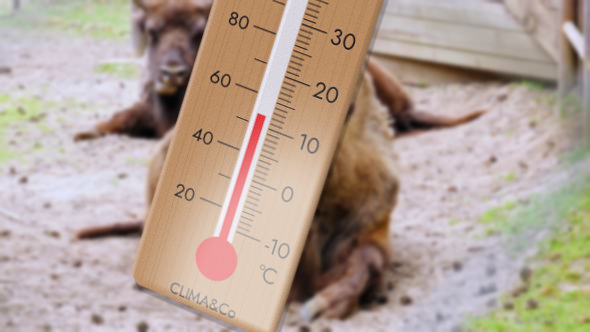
12 °C
